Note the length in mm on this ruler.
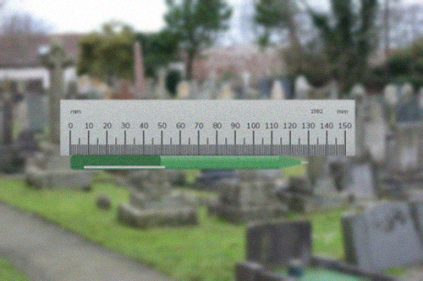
130 mm
